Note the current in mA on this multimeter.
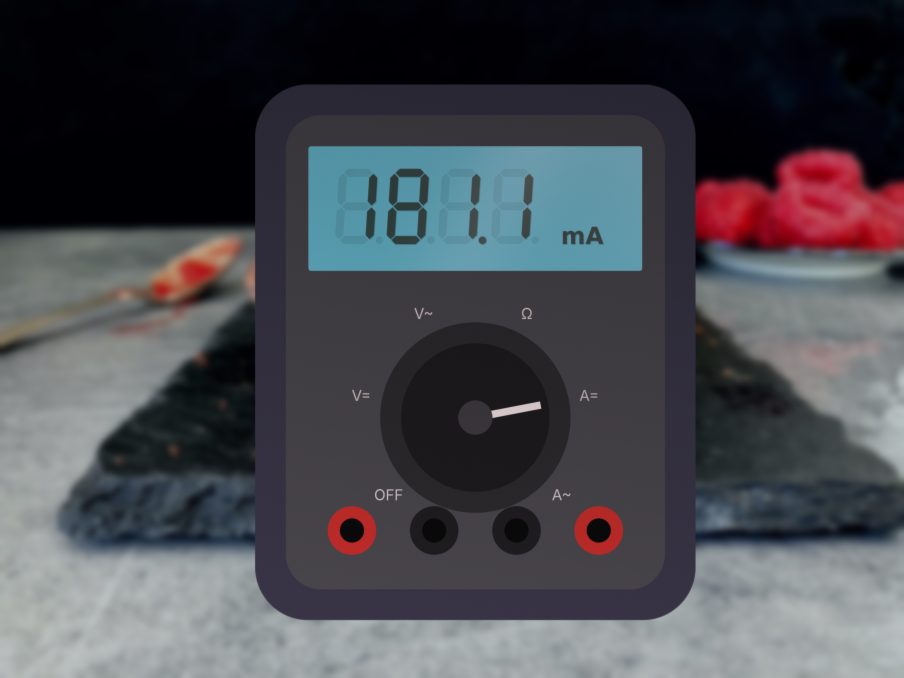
181.1 mA
